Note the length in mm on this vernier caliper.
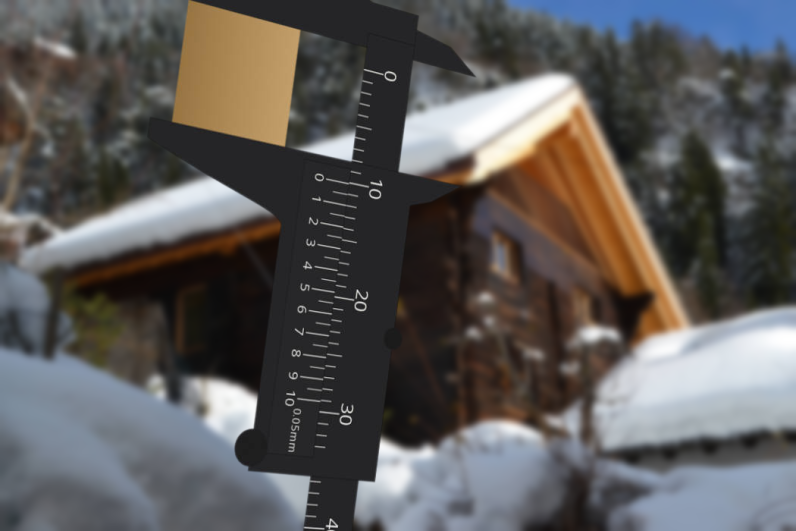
10.1 mm
